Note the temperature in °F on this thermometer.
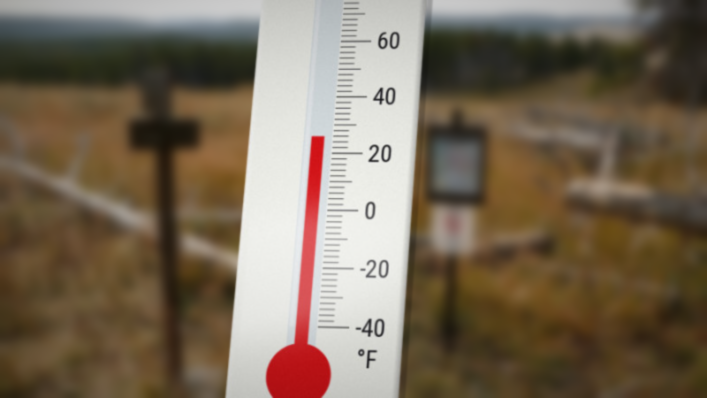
26 °F
